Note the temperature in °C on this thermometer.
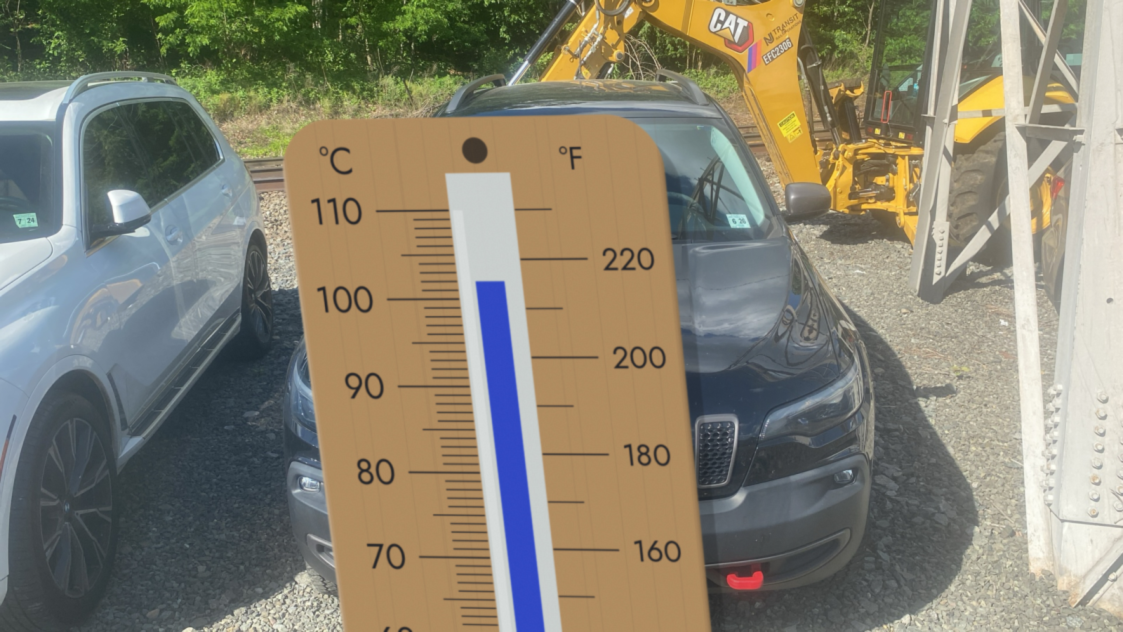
102 °C
